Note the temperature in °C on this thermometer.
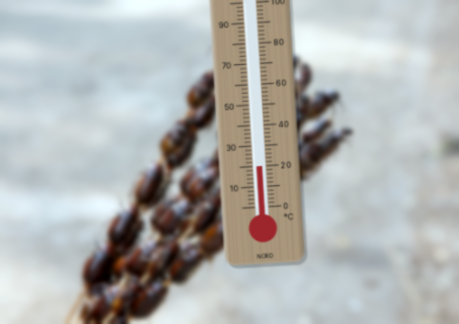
20 °C
